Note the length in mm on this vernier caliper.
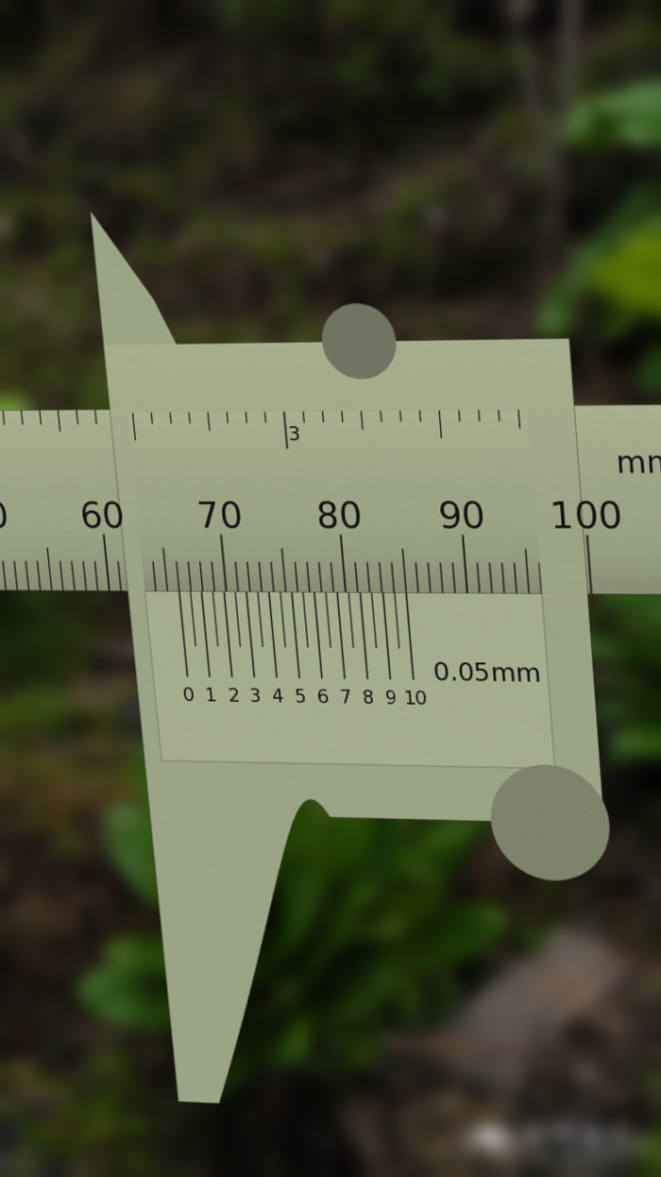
66.0 mm
